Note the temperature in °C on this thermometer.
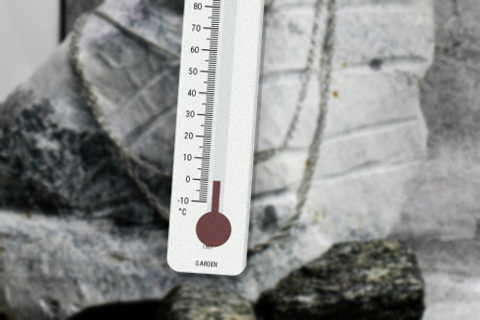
0 °C
